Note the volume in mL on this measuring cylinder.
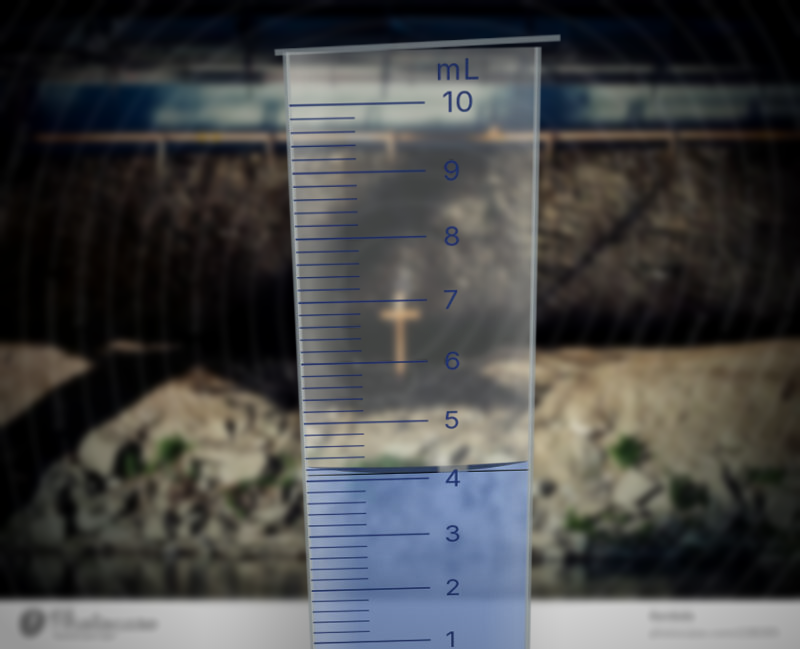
4.1 mL
